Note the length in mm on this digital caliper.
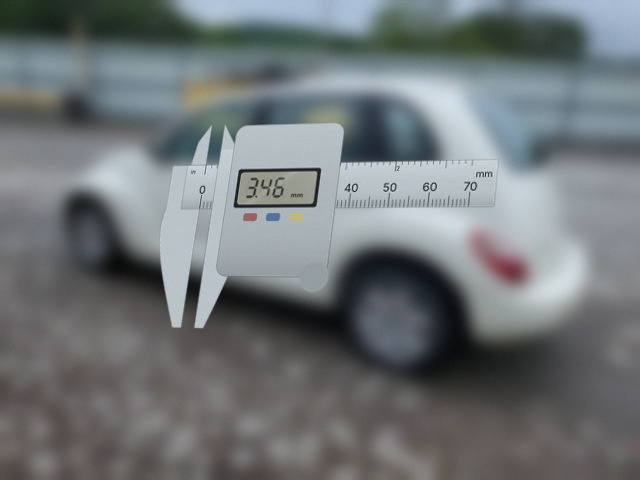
3.46 mm
